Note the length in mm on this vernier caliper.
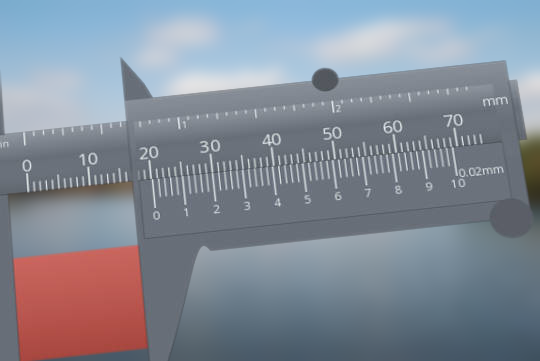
20.2 mm
